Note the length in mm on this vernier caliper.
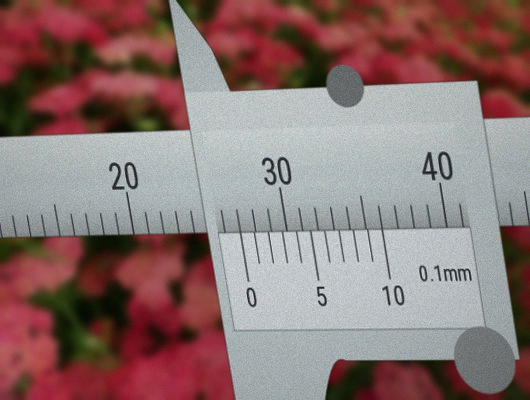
27.0 mm
